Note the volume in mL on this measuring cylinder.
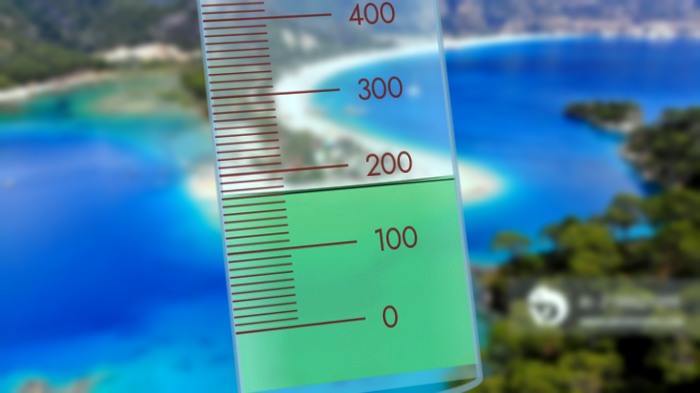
170 mL
